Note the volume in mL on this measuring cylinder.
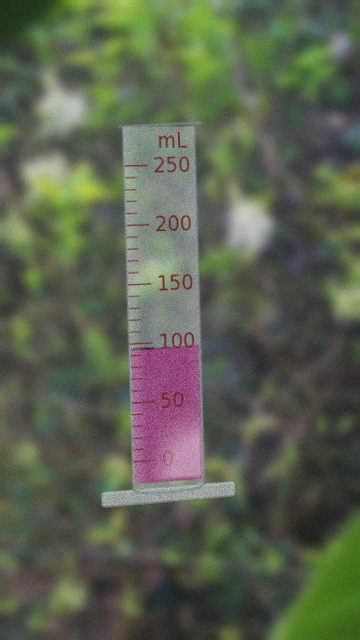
95 mL
